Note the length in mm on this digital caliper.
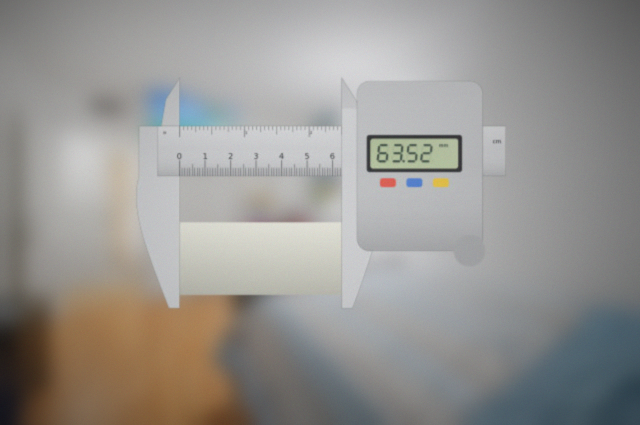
63.52 mm
